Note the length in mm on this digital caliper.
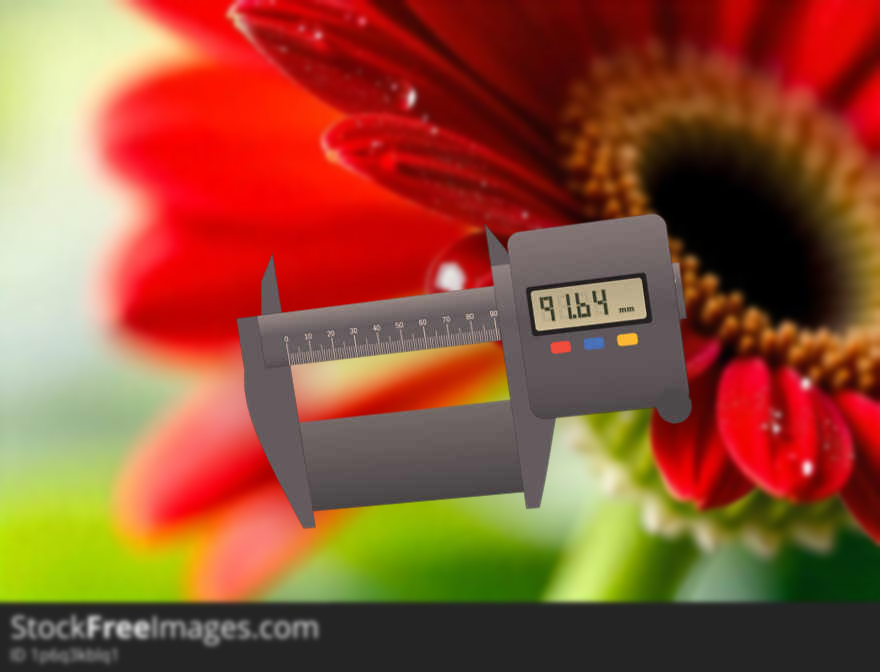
91.64 mm
